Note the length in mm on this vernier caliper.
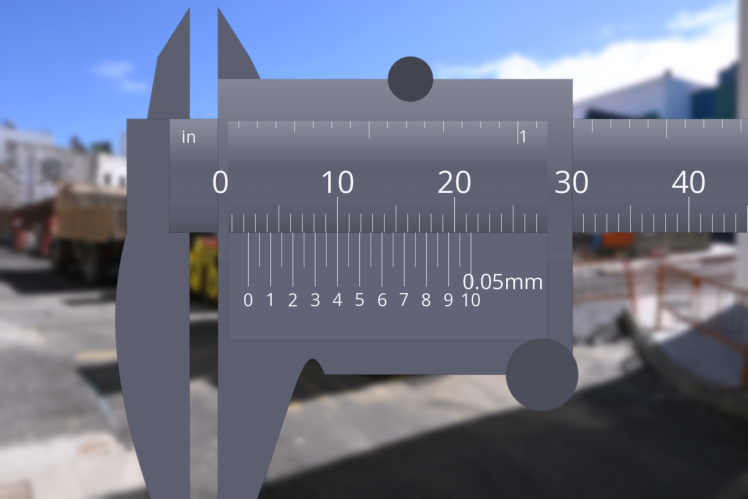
2.4 mm
